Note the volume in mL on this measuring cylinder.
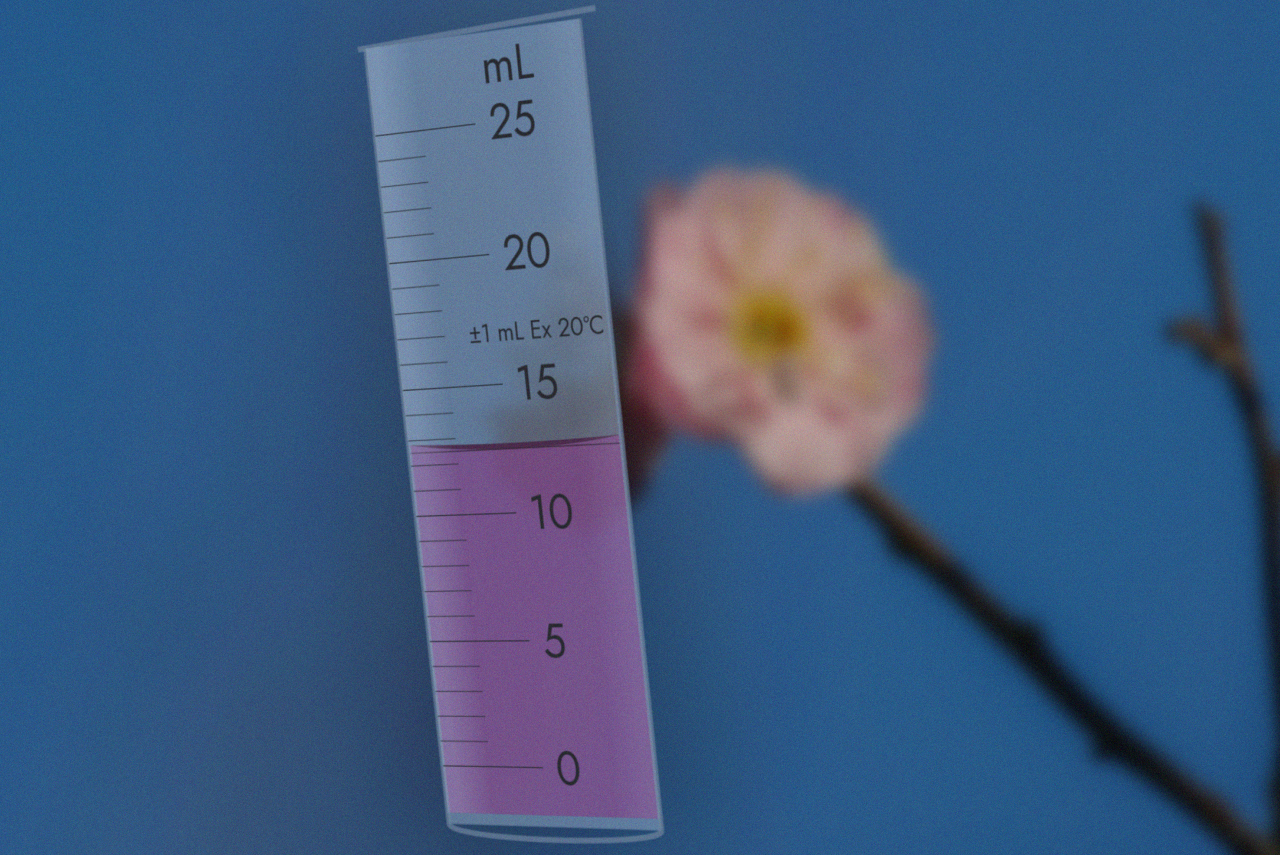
12.5 mL
